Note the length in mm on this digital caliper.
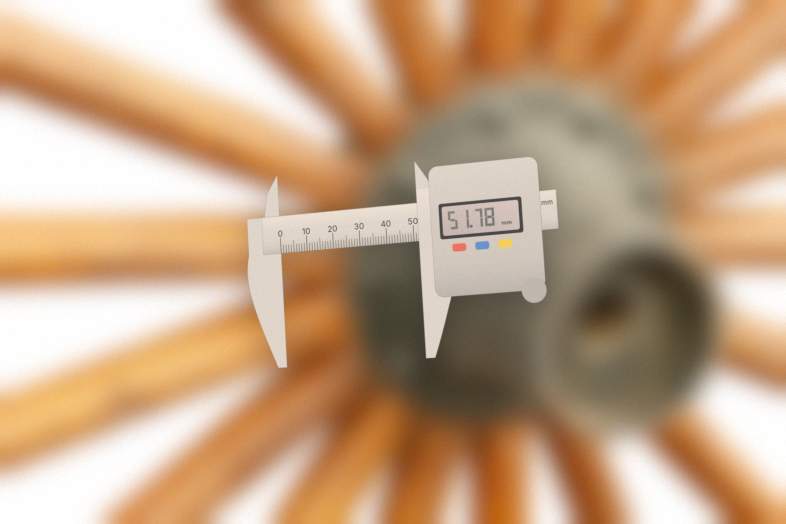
51.78 mm
